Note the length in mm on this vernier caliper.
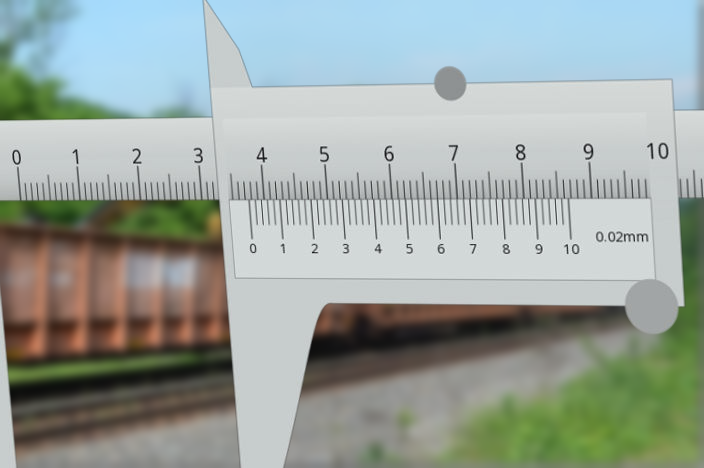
37.6 mm
